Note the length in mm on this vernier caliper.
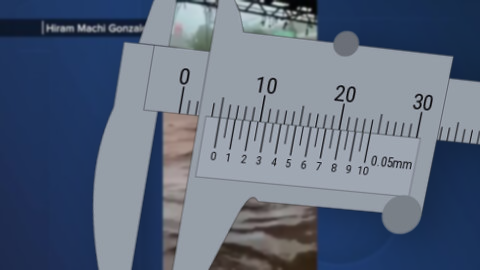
5.0 mm
